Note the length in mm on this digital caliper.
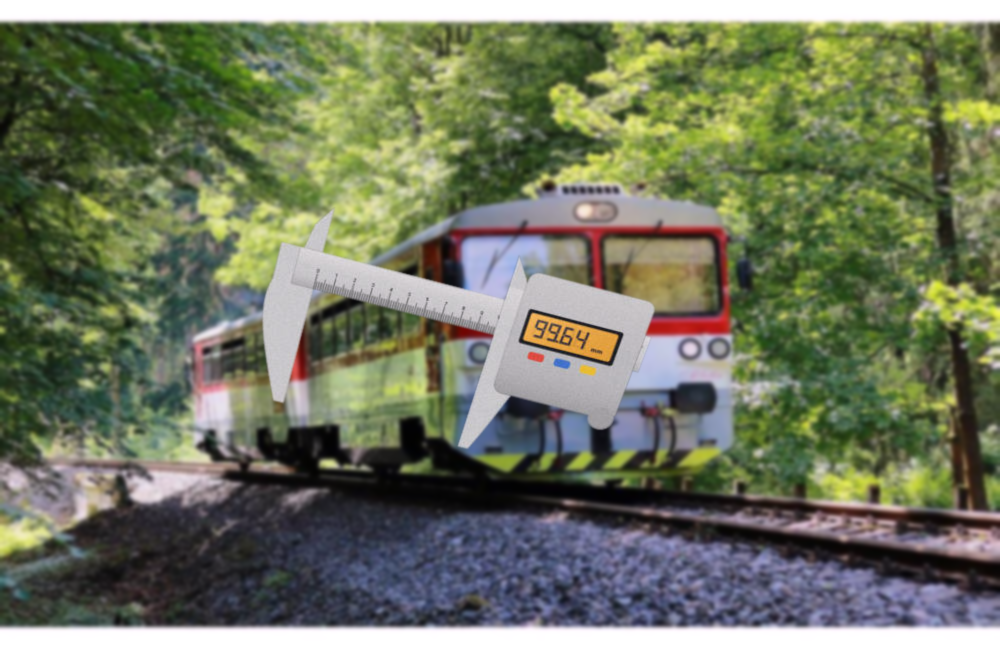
99.64 mm
